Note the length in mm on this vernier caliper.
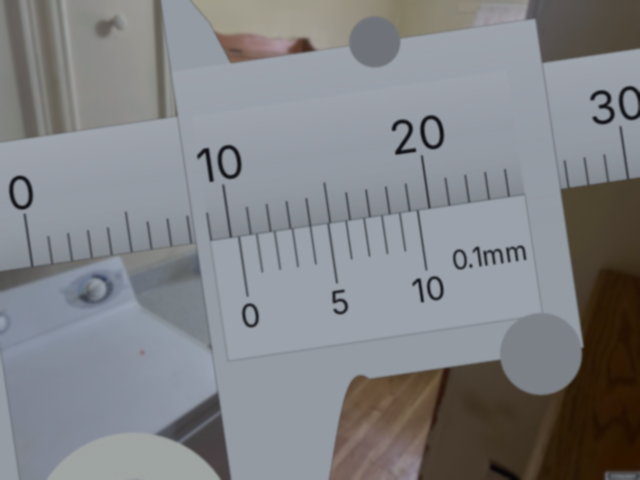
10.4 mm
